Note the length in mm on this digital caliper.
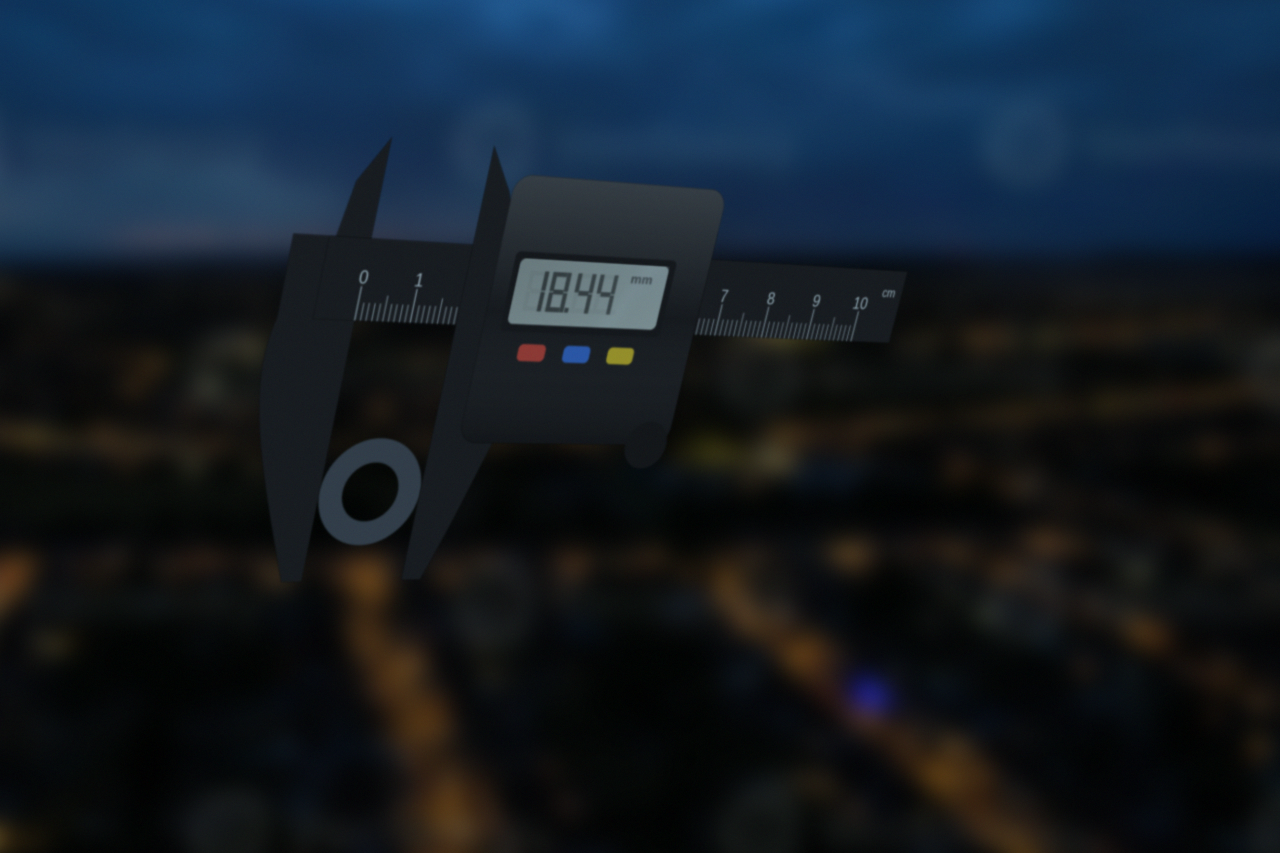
18.44 mm
